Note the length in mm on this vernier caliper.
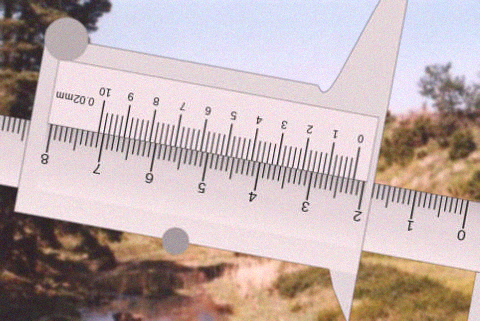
22.0 mm
